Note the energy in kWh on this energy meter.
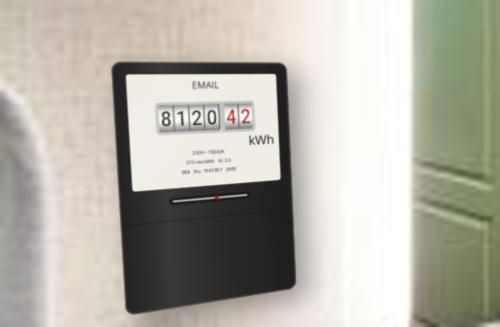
8120.42 kWh
